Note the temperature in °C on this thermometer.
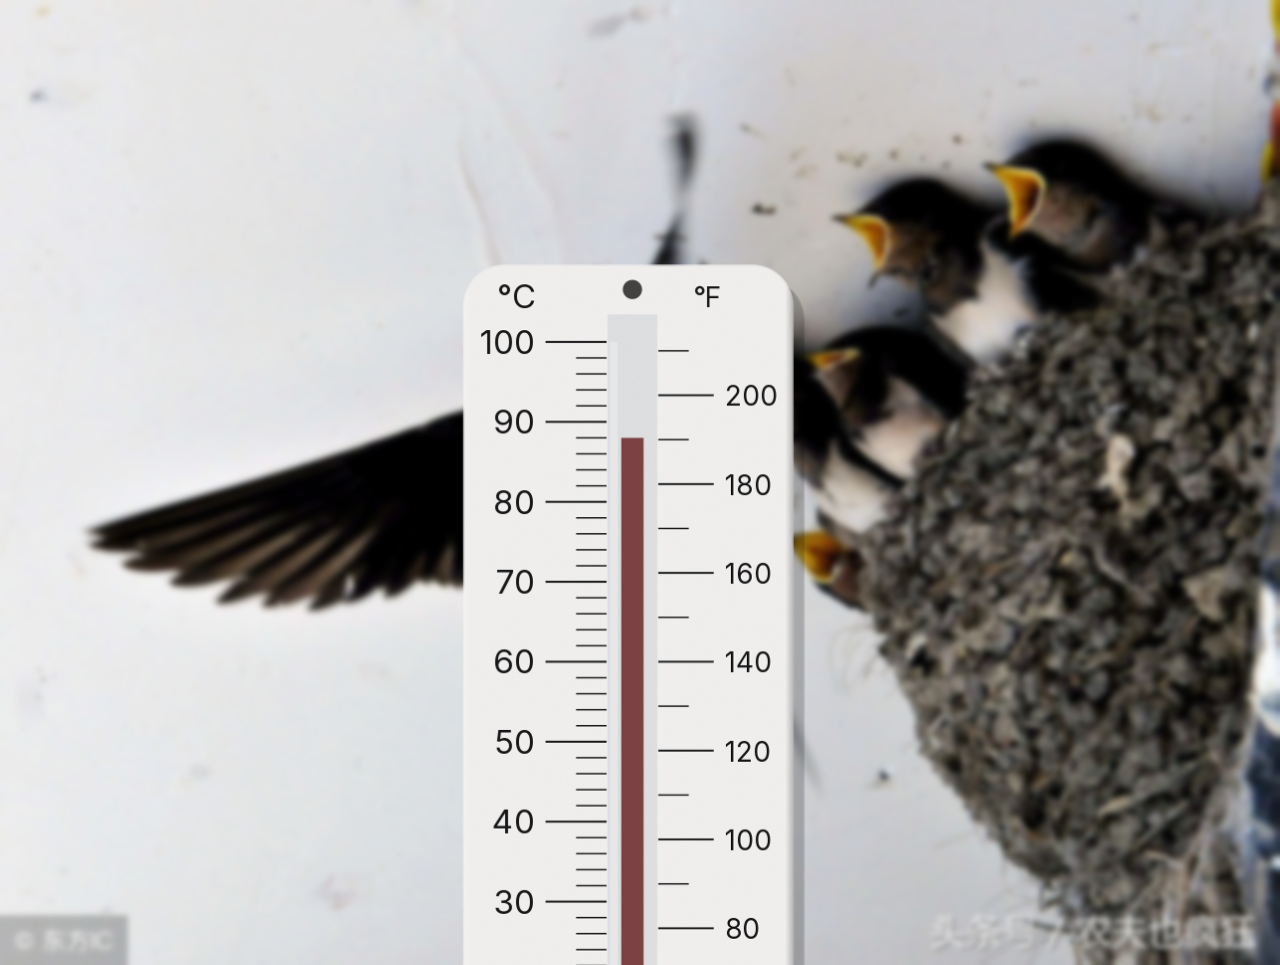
88 °C
